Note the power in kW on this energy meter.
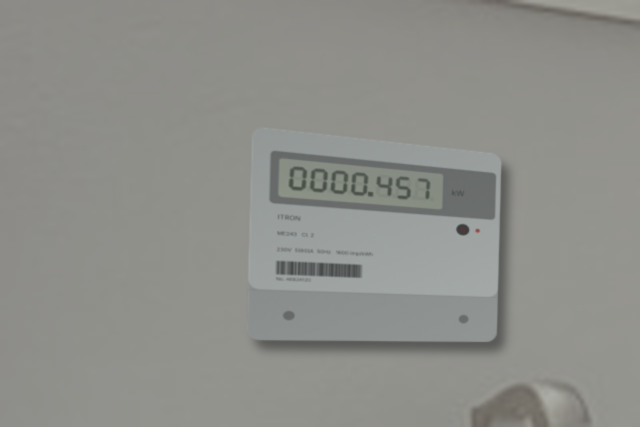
0.457 kW
